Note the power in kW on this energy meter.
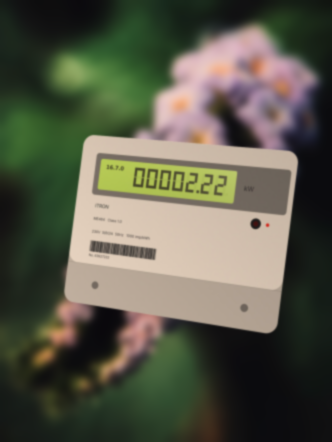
2.22 kW
